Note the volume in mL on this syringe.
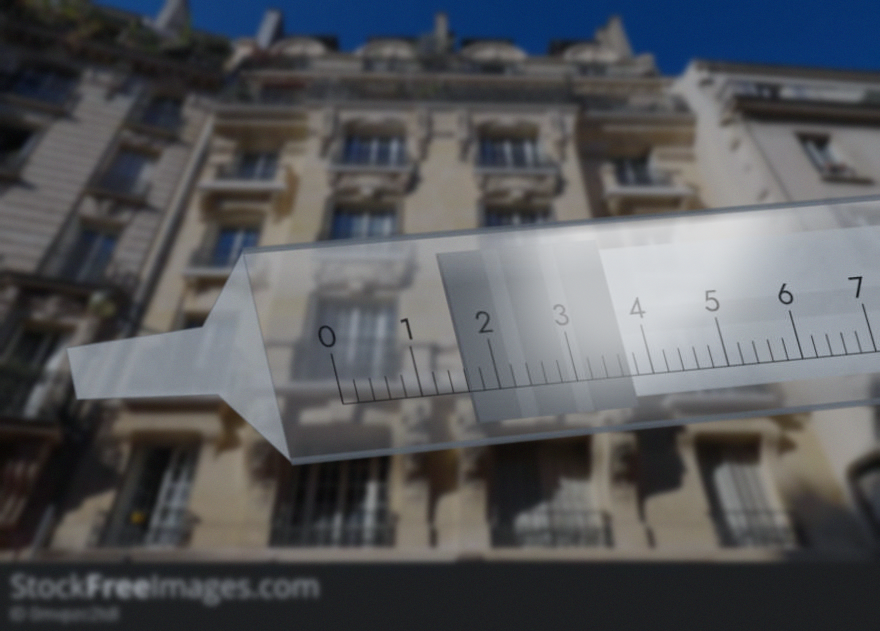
1.6 mL
